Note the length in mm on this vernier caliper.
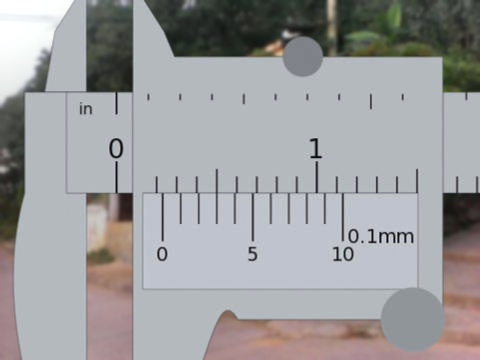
2.3 mm
